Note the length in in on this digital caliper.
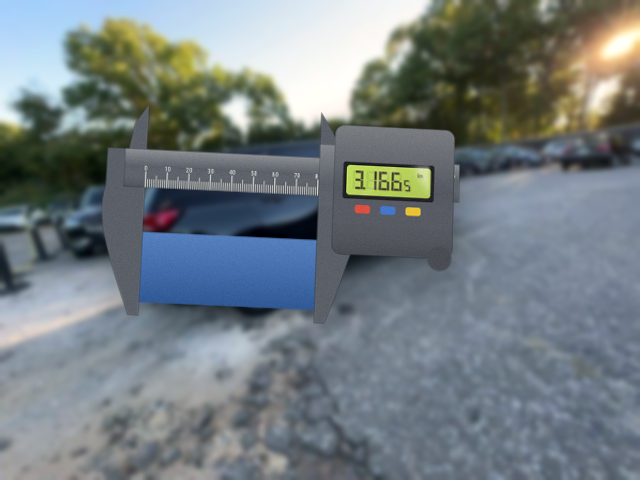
3.1665 in
